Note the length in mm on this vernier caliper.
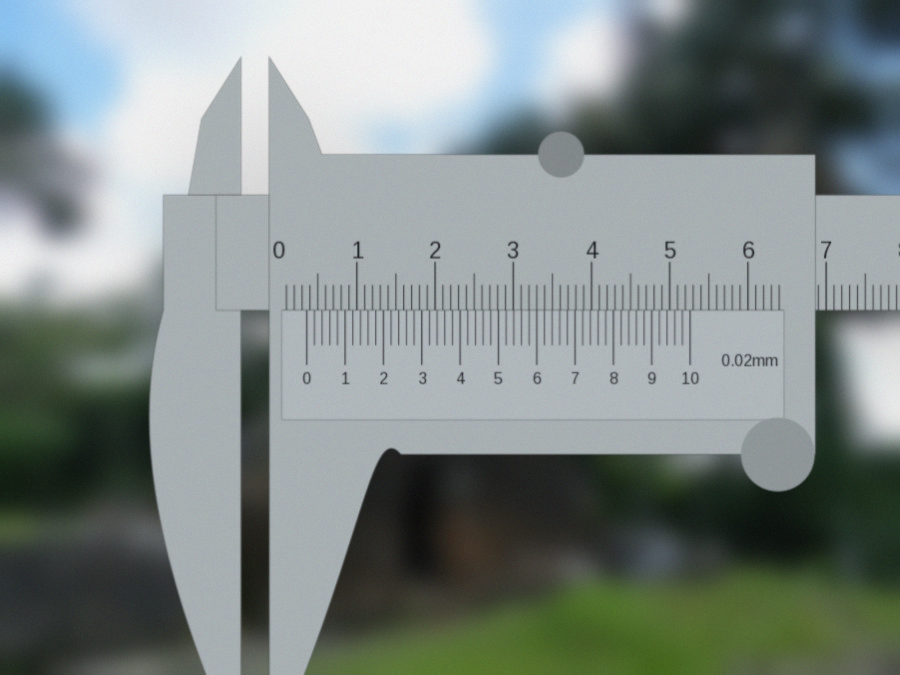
3.6 mm
